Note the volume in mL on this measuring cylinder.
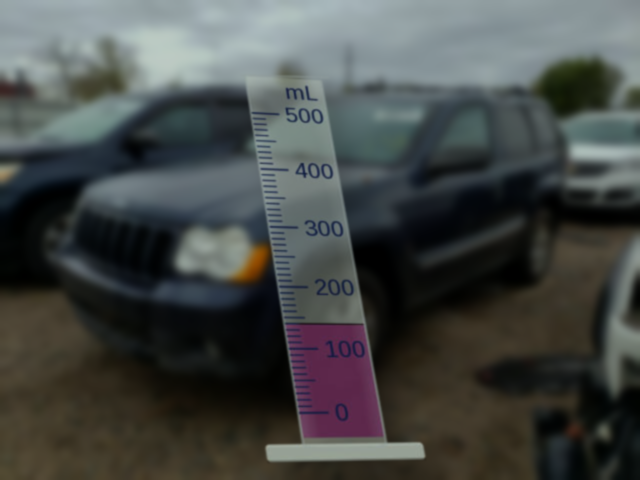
140 mL
